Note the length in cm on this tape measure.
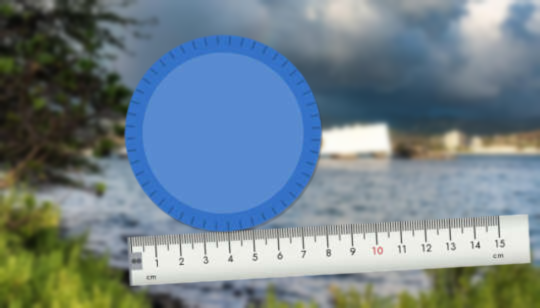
8 cm
